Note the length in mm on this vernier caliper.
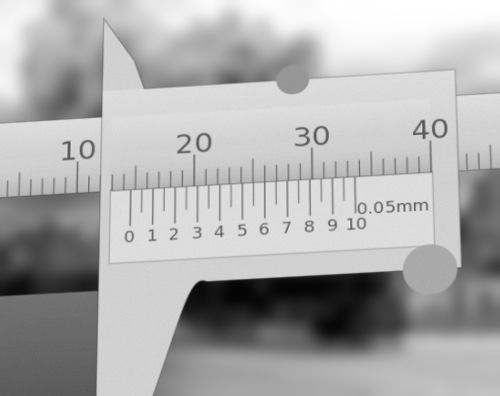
14.6 mm
